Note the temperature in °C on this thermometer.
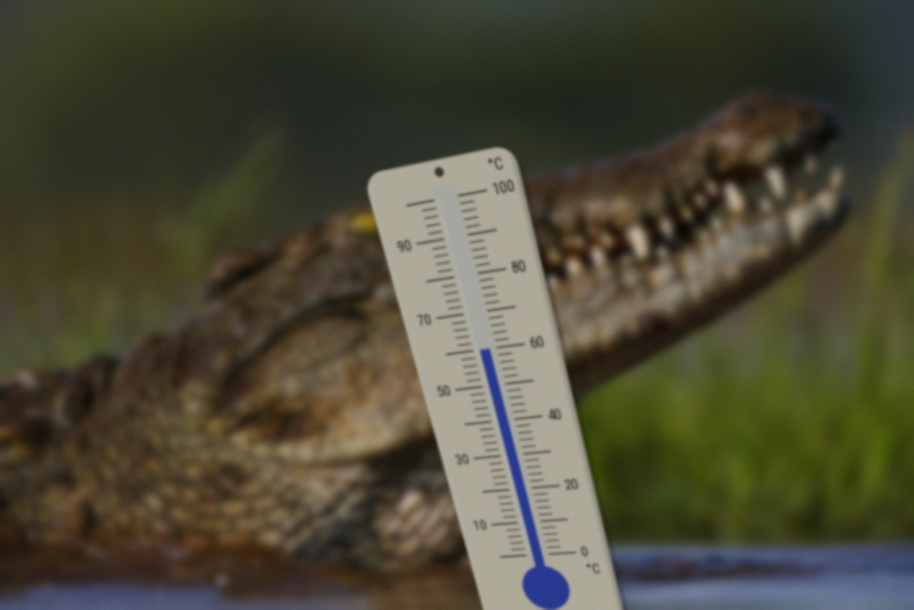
60 °C
